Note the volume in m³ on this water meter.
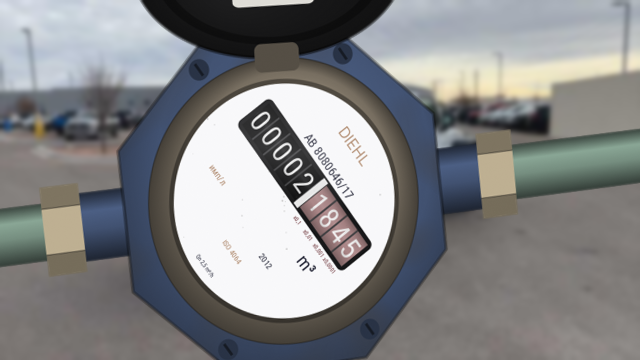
2.1845 m³
